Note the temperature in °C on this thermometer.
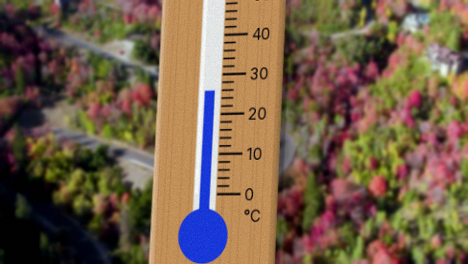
26 °C
